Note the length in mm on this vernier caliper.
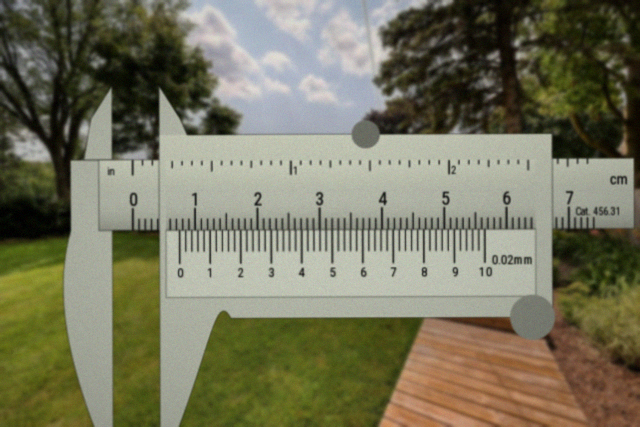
7.5 mm
